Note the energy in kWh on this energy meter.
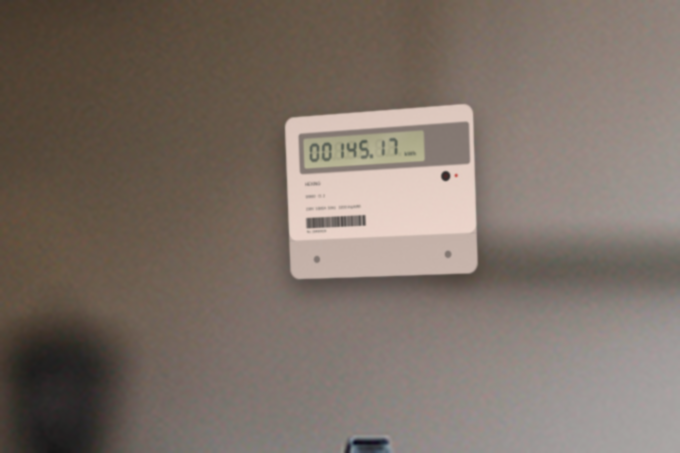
145.17 kWh
